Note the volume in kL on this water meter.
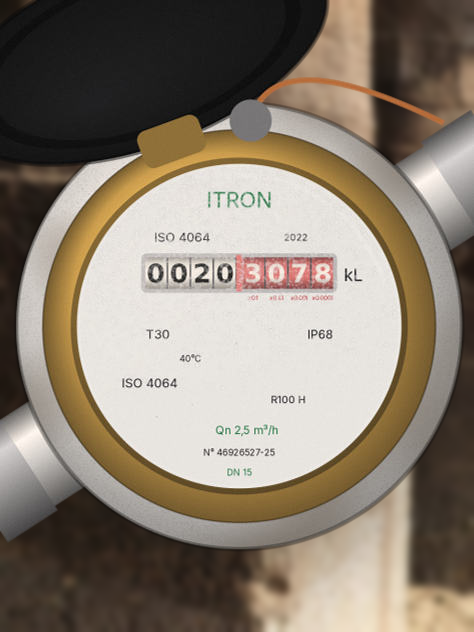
20.3078 kL
